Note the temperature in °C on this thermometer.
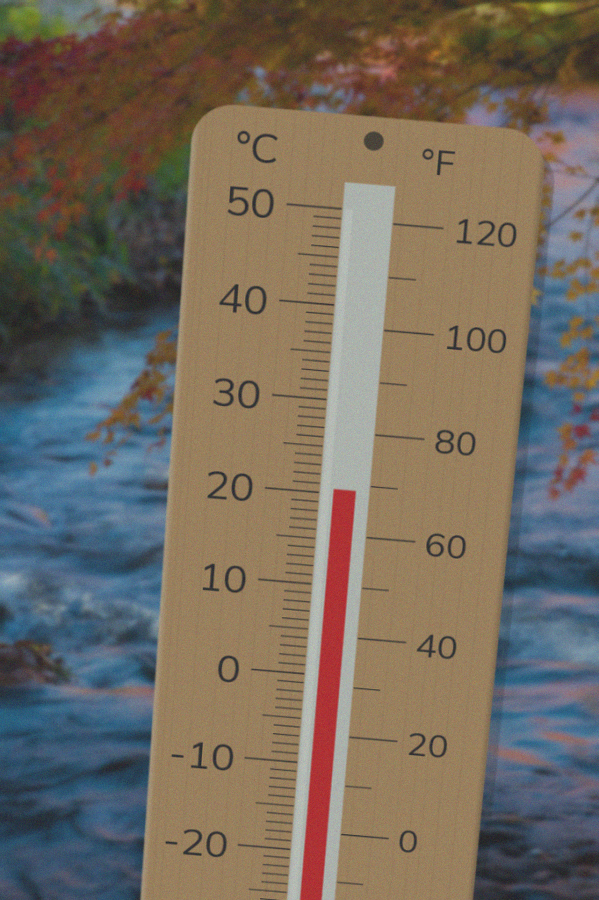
20.5 °C
